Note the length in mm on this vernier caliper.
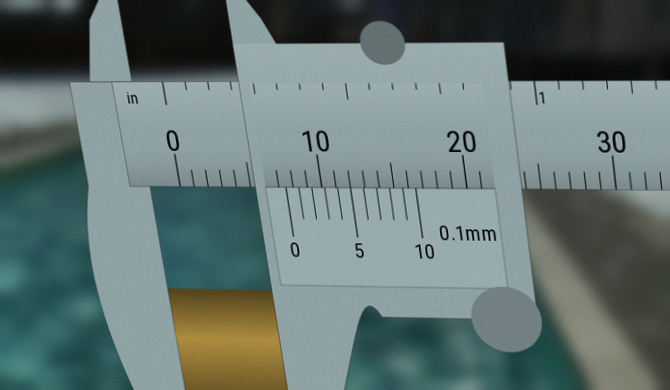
7.5 mm
